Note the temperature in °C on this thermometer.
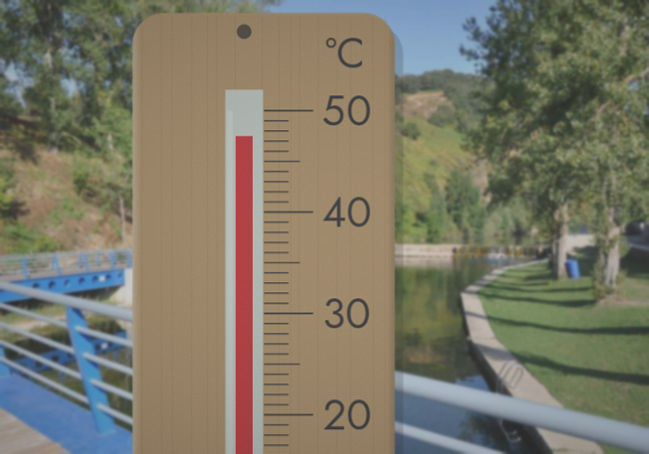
47.5 °C
